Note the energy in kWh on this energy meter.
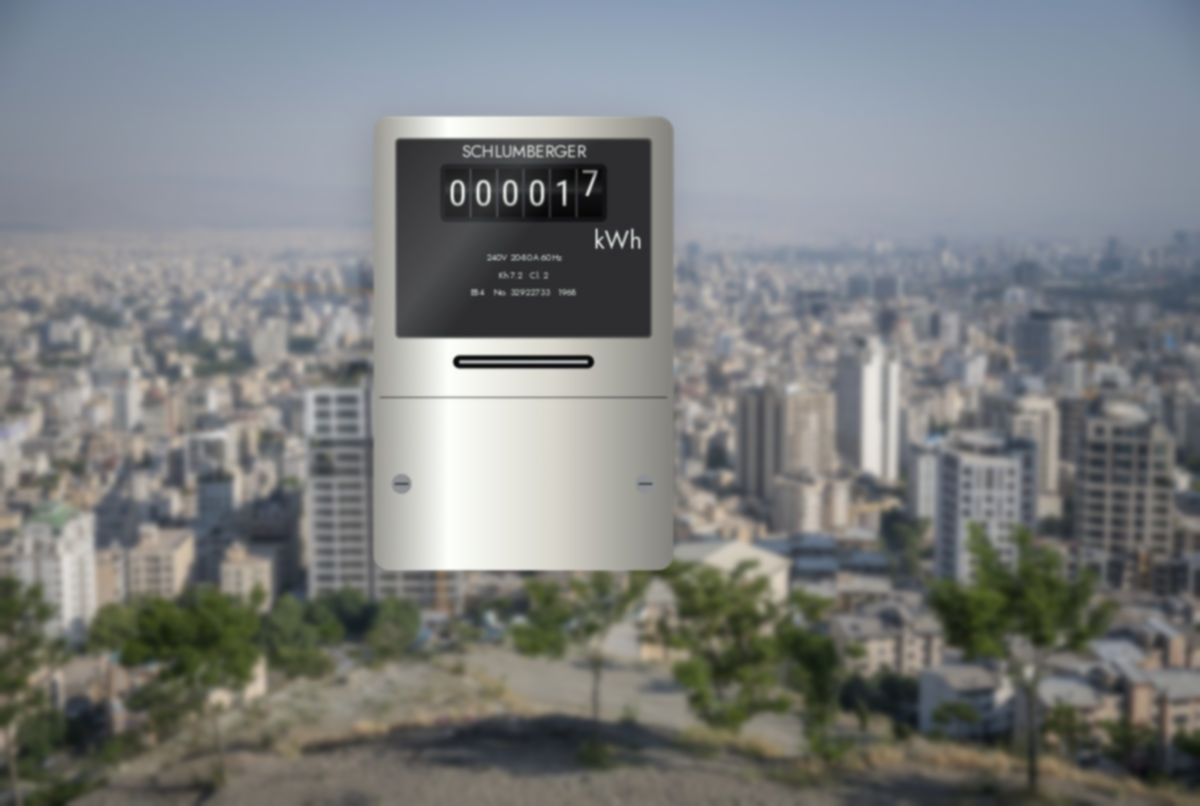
17 kWh
